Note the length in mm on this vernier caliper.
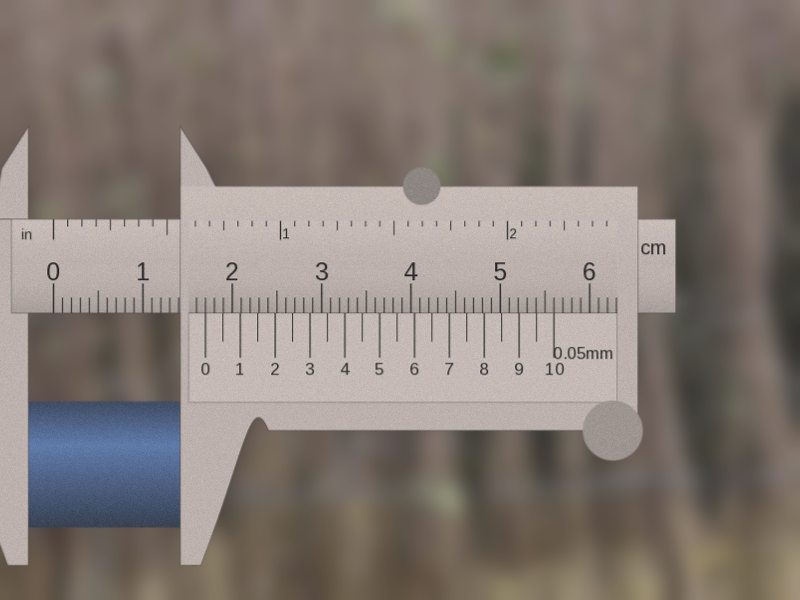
17.0 mm
